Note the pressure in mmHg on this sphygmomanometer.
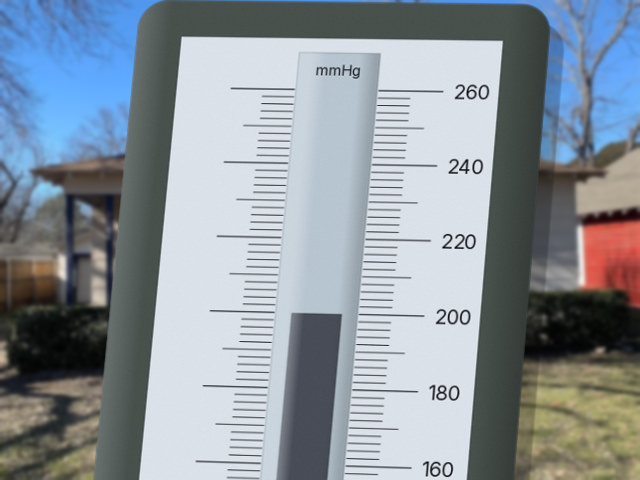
200 mmHg
